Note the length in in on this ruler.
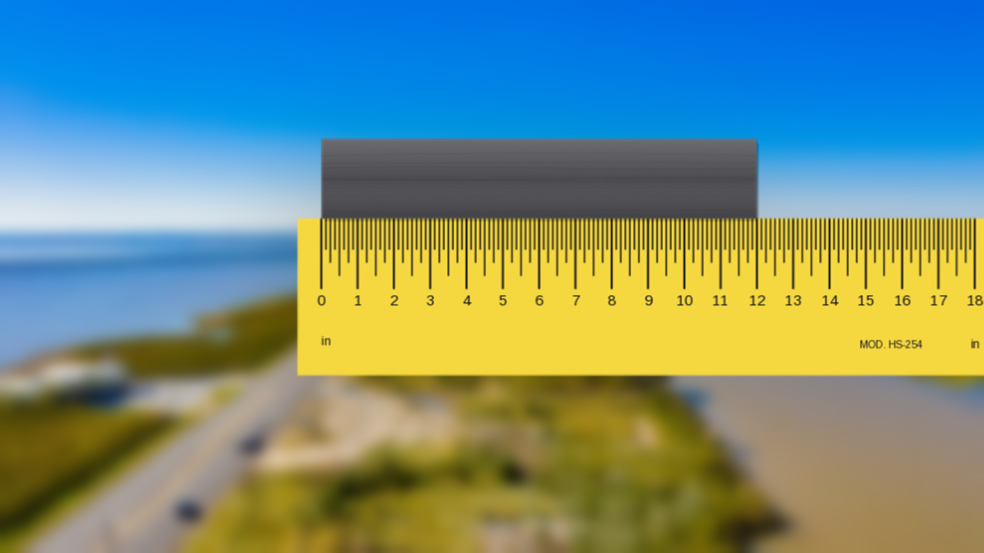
12 in
